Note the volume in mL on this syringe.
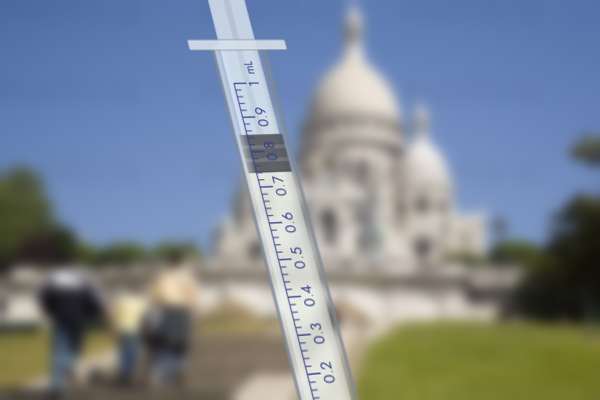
0.74 mL
